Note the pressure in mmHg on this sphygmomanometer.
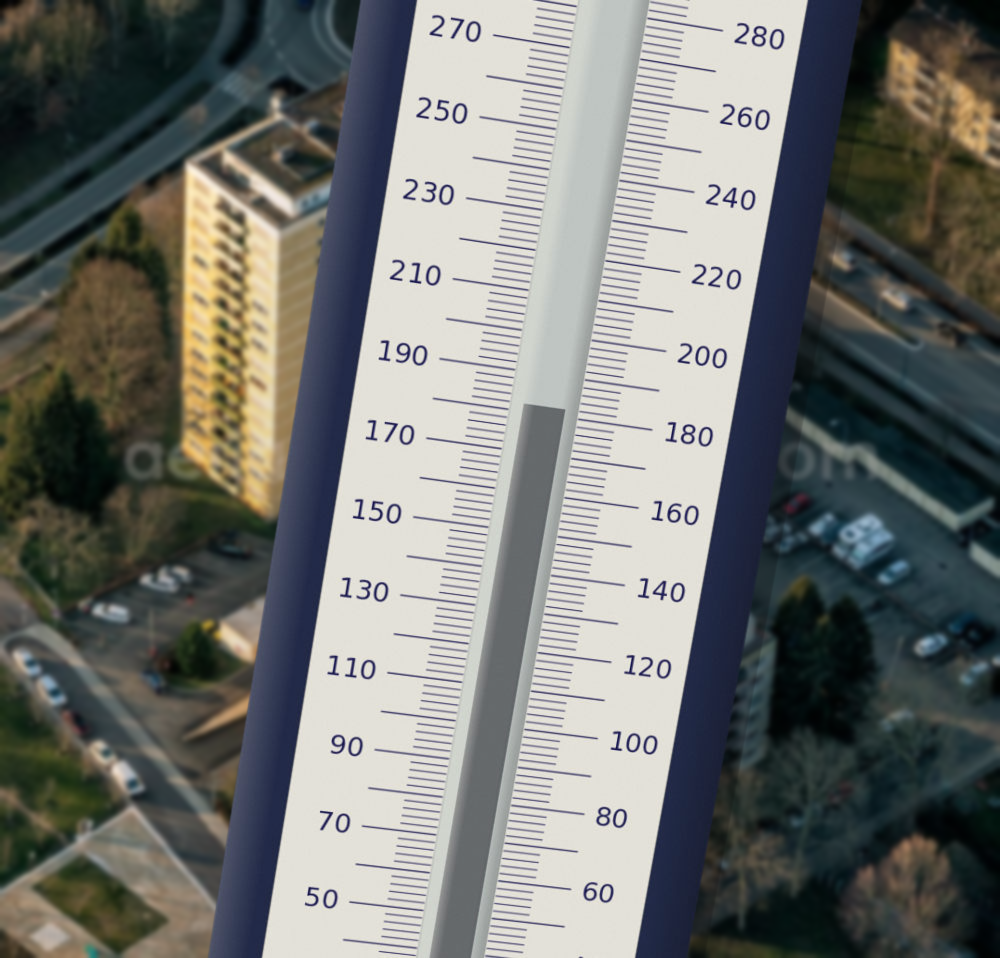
182 mmHg
